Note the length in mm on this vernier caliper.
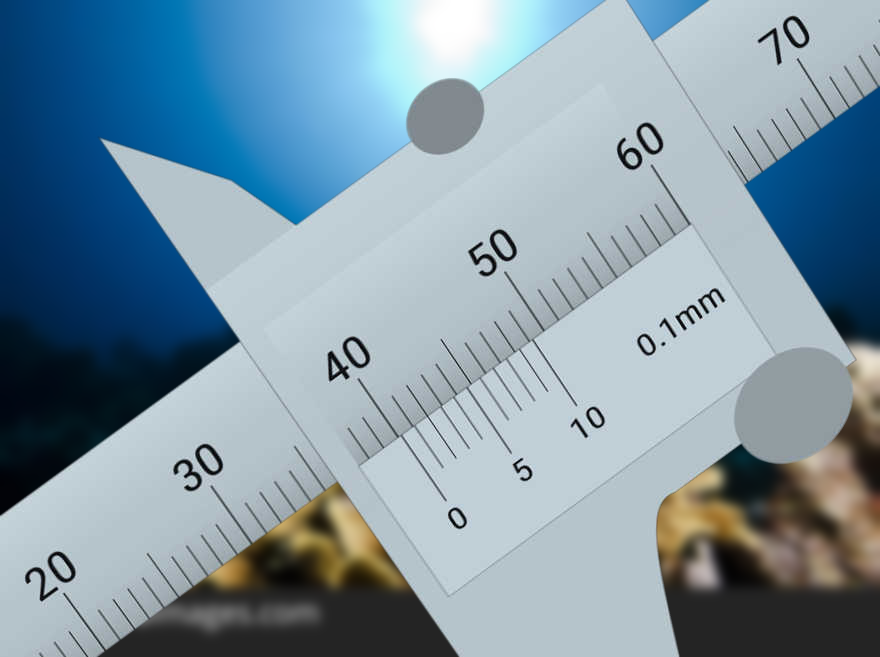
40.2 mm
